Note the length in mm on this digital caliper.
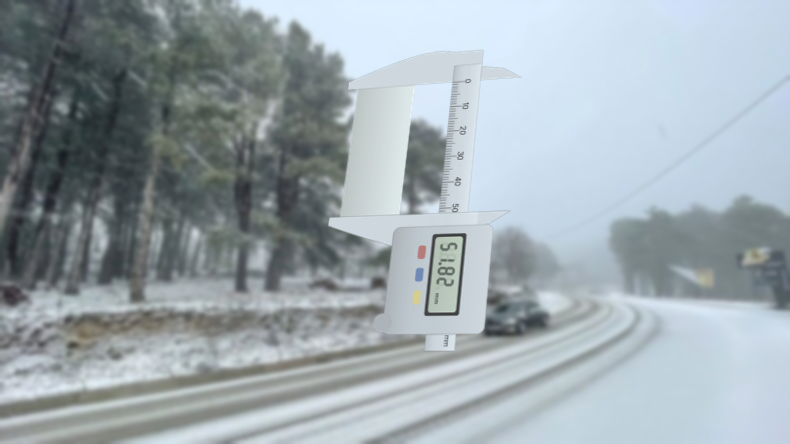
51.82 mm
